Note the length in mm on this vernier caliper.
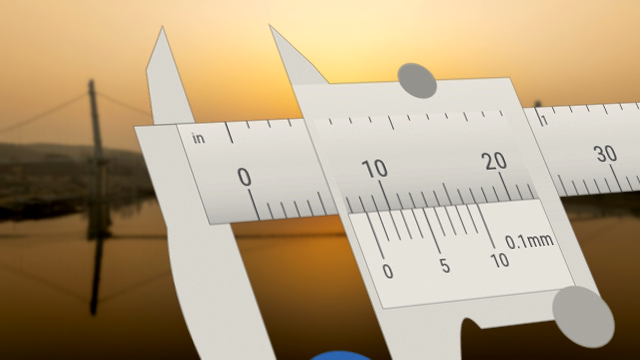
8.1 mm
